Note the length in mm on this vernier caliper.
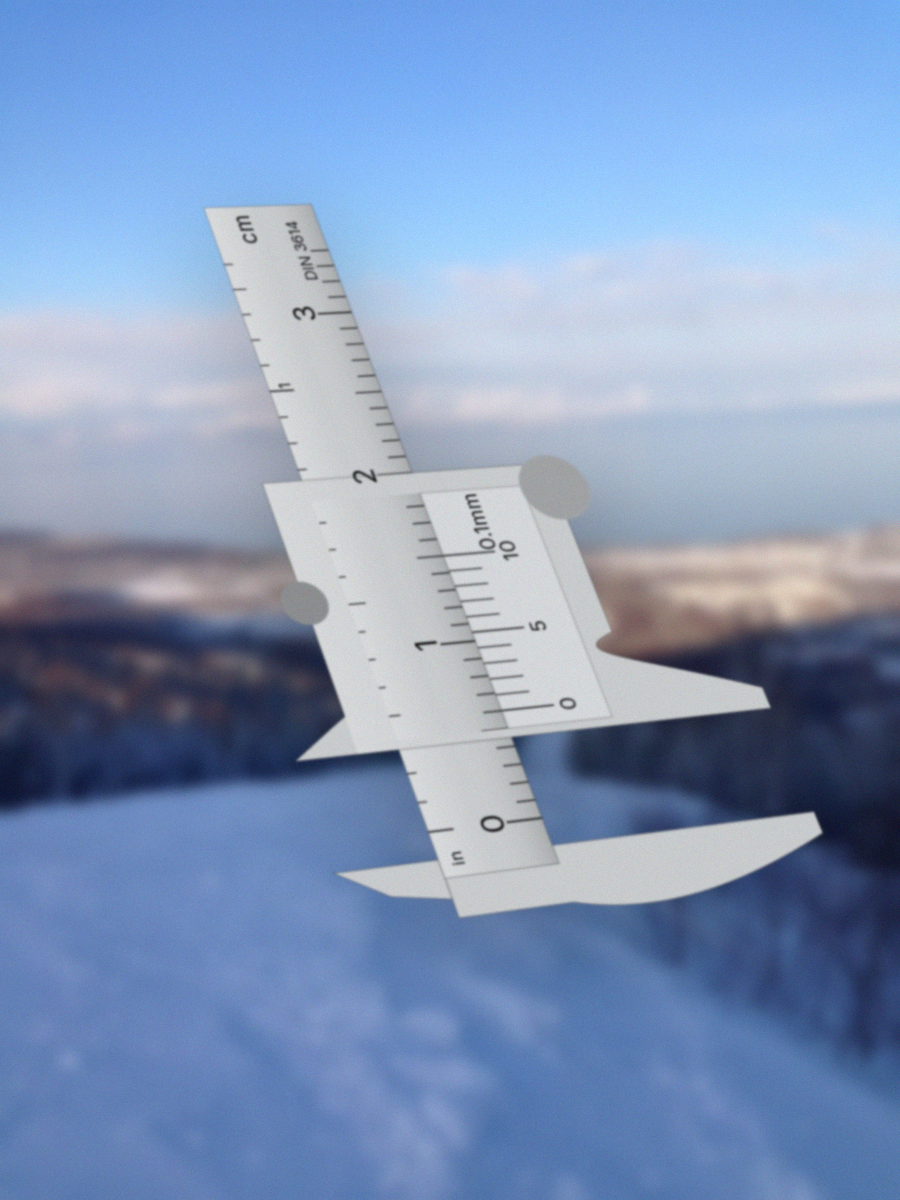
6.0 mm
